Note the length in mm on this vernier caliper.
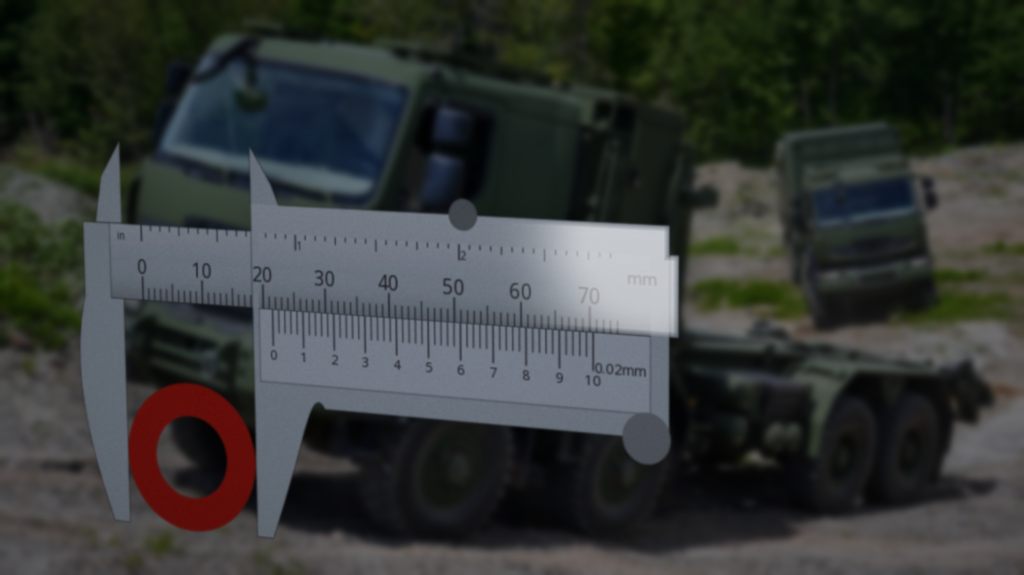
21.5 mm
